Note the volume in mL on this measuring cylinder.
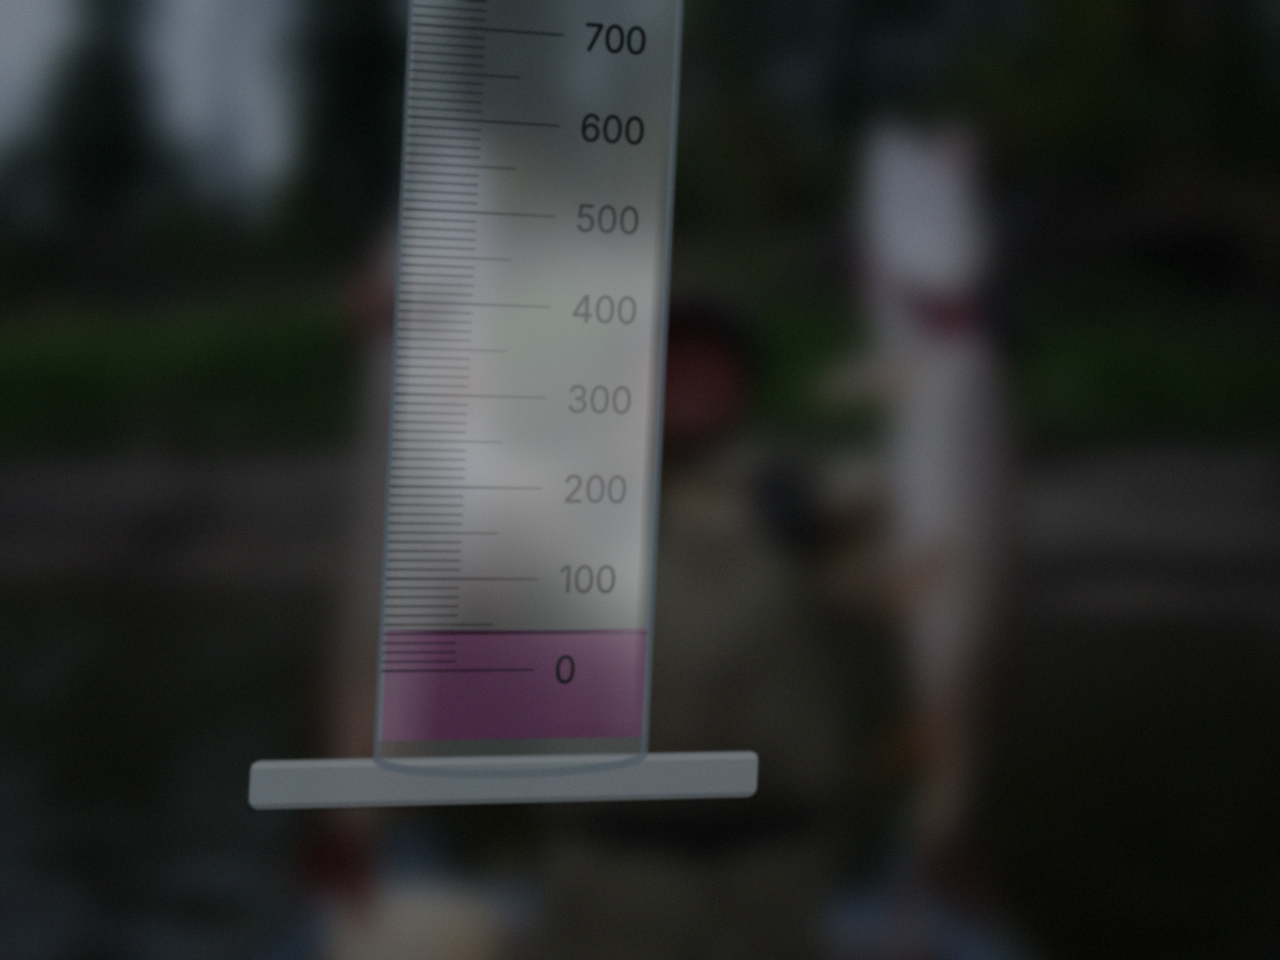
40 mL
